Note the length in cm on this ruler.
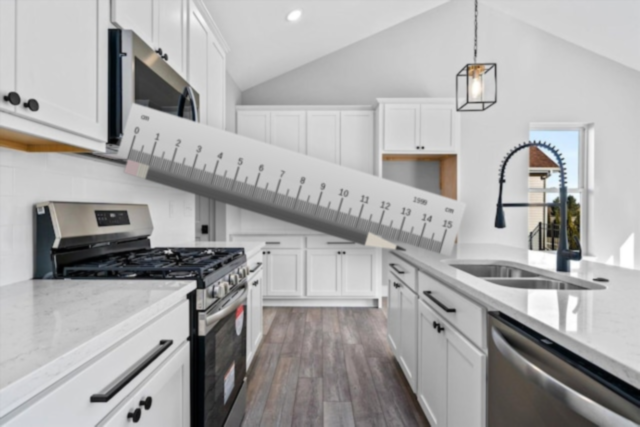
13.5 cm
